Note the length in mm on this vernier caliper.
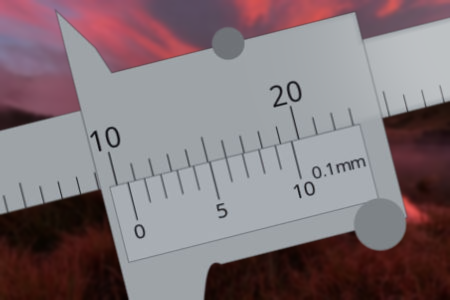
10.6 mm
